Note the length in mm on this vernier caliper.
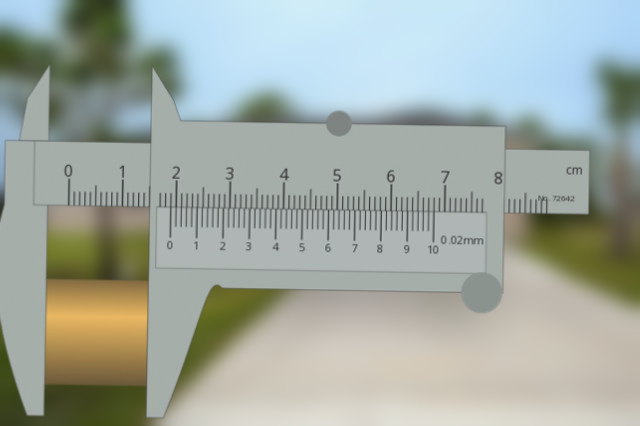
19.0 mm
